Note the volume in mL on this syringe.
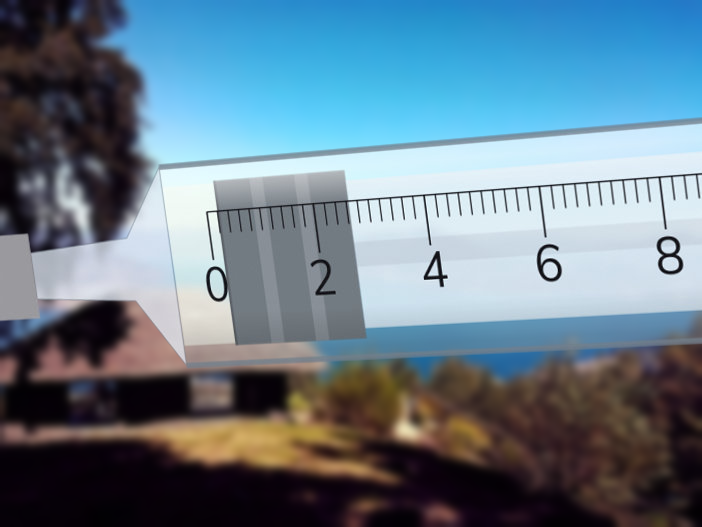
0.2 mL
